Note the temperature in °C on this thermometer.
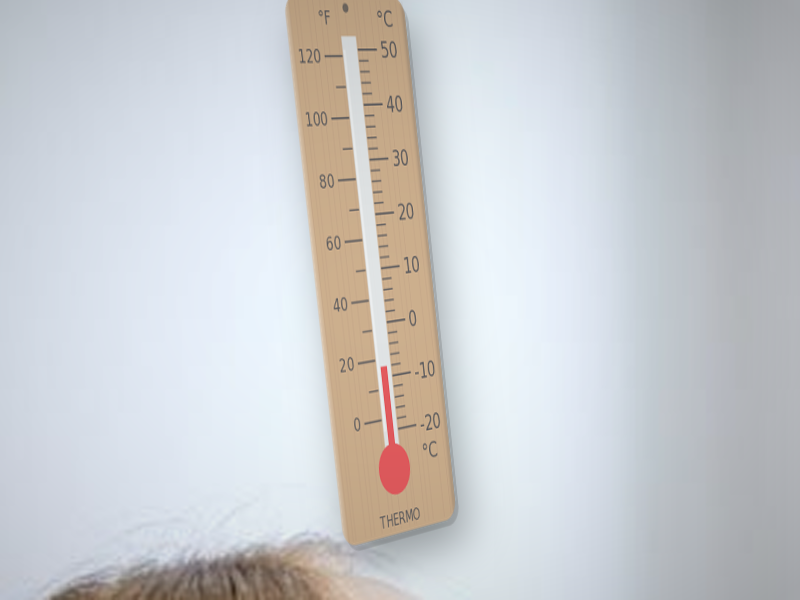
-8 °C
